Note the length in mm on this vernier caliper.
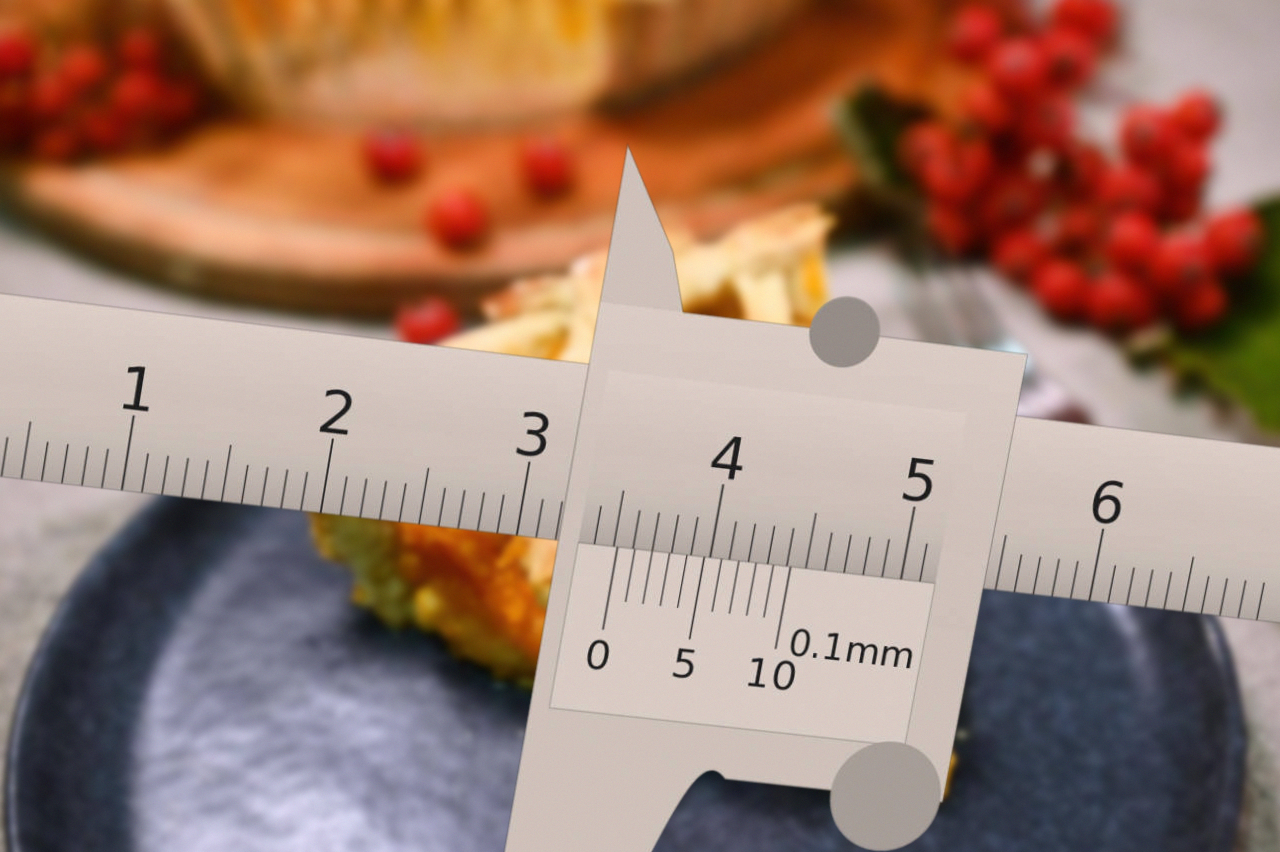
35.2 mm
